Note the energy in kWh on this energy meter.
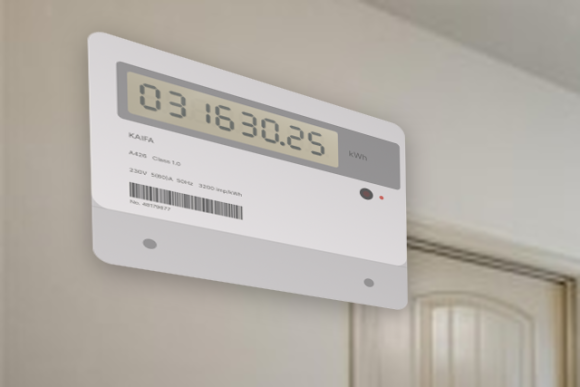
31630.25 kWh
